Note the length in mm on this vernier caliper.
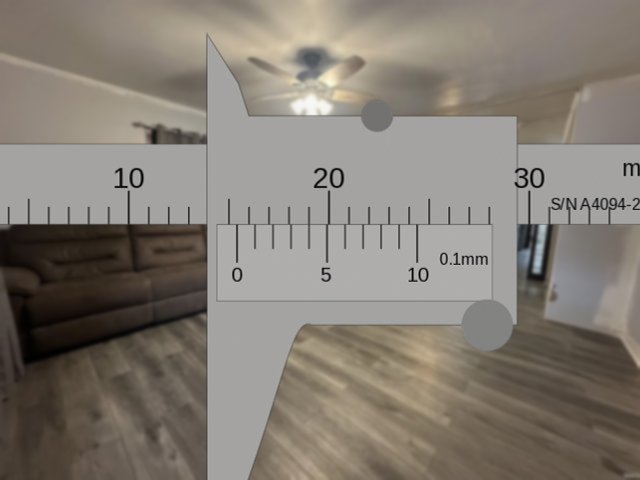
15.4 mm
